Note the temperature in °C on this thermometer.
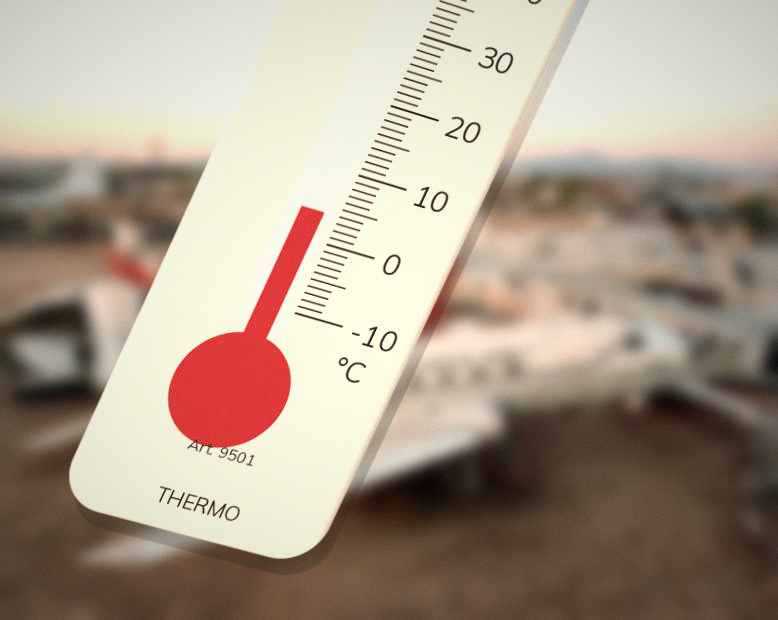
4 °C
